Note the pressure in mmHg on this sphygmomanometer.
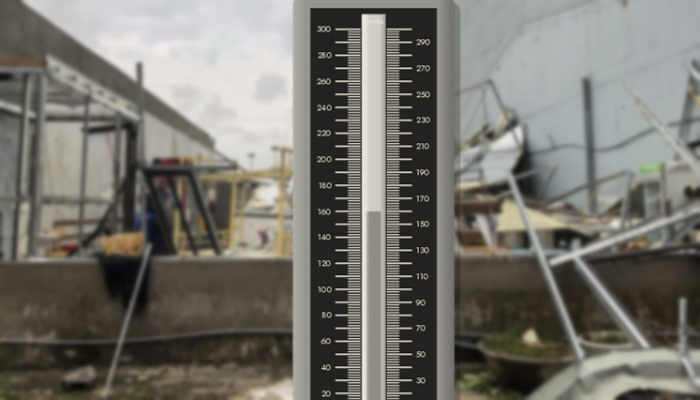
160 mmHg
